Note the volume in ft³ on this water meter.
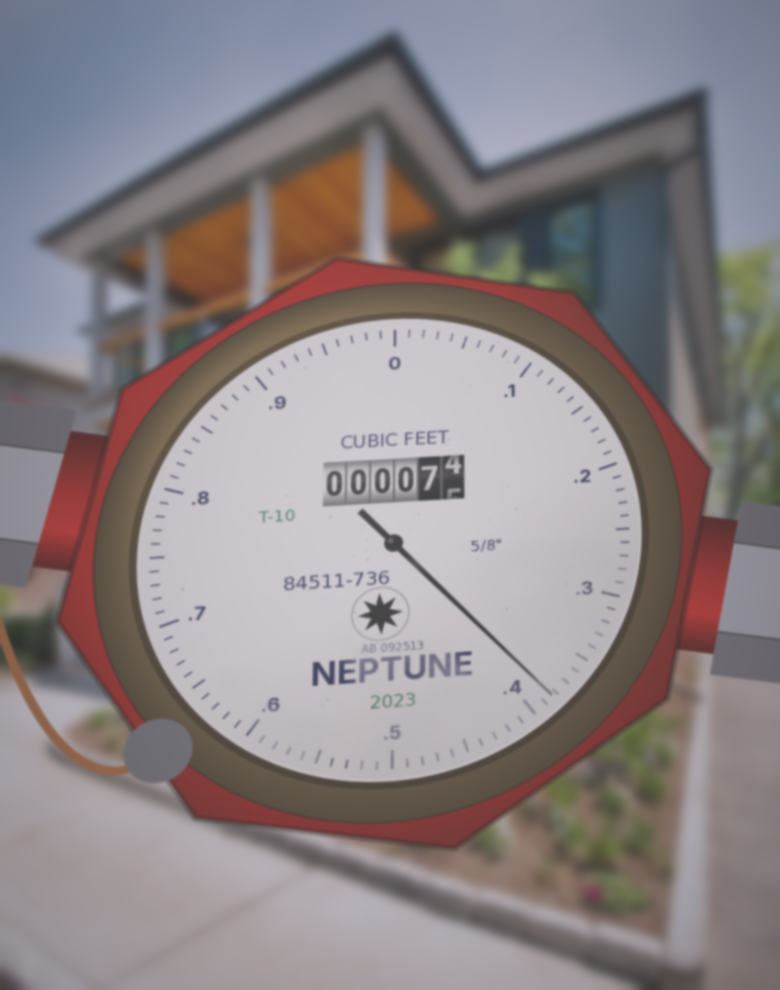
74.38 ft³
